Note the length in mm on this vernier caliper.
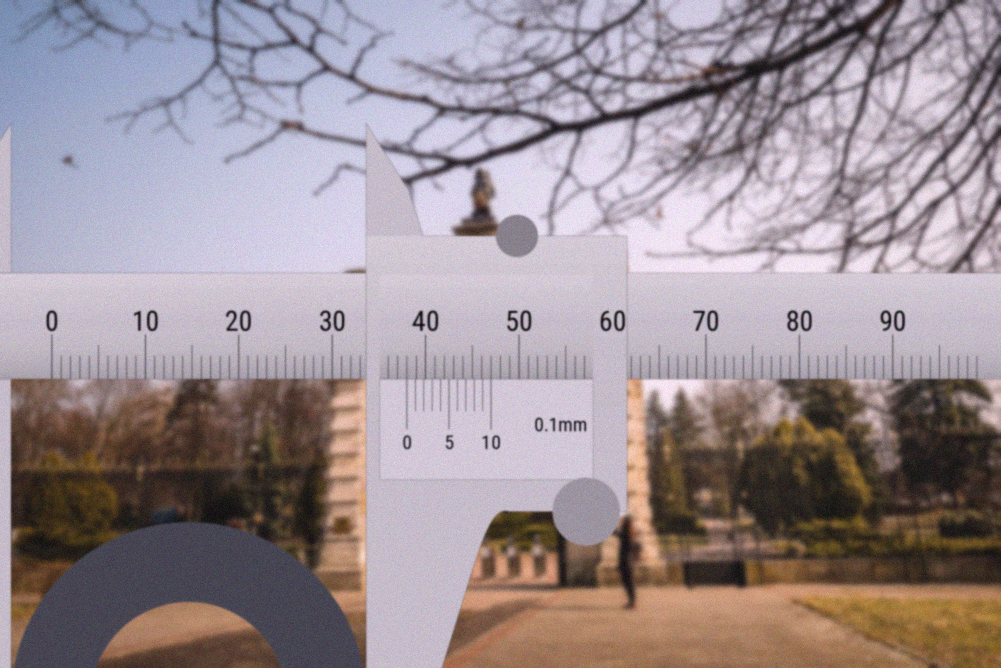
38.0 mm
